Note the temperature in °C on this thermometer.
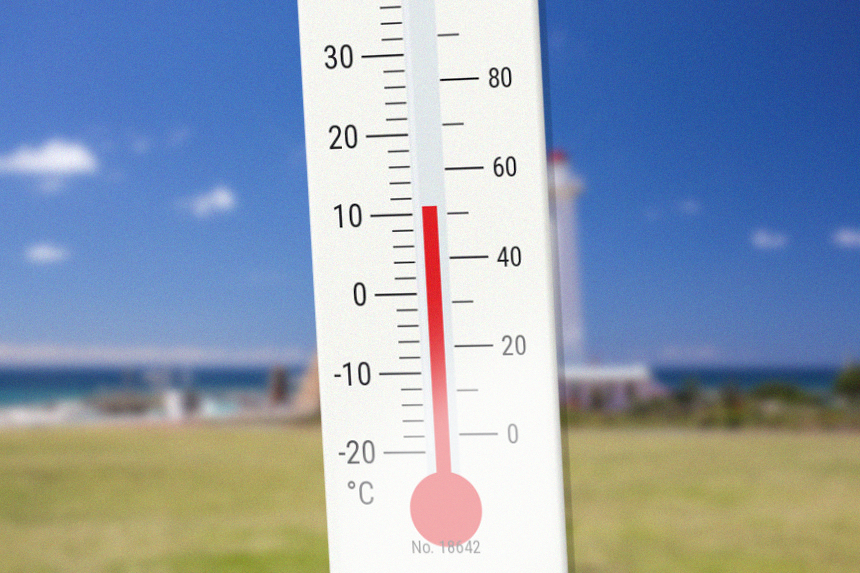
11 °C
